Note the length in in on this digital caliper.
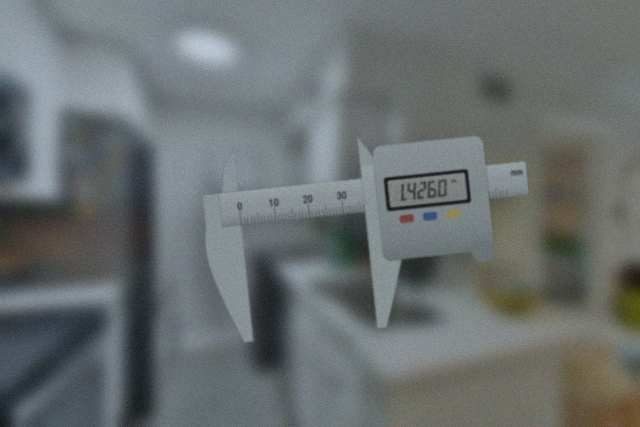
1.4260 in
